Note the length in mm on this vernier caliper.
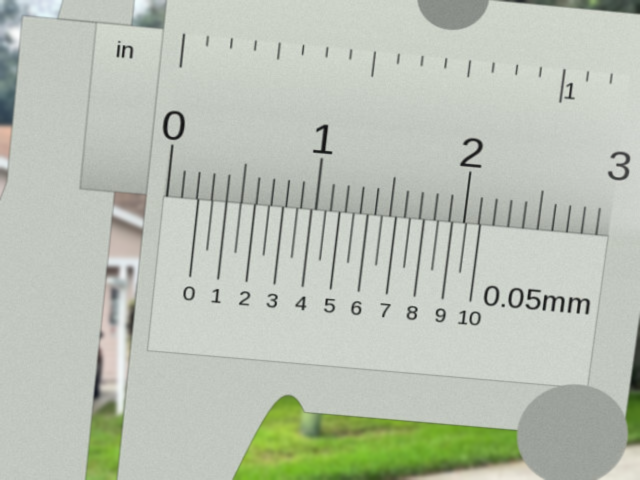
2.1 mm
